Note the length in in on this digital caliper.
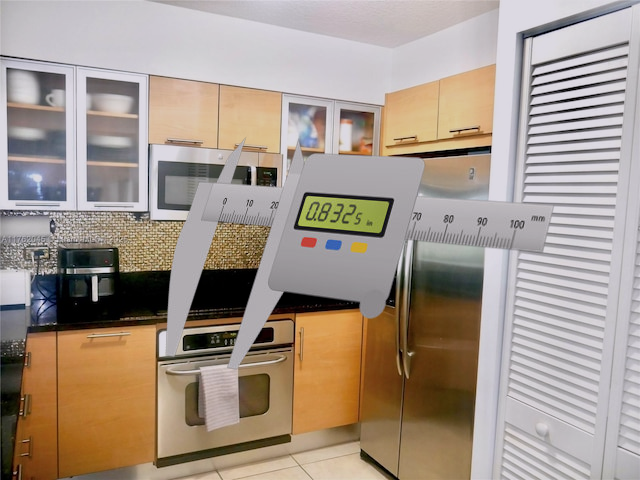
0.8325 in
